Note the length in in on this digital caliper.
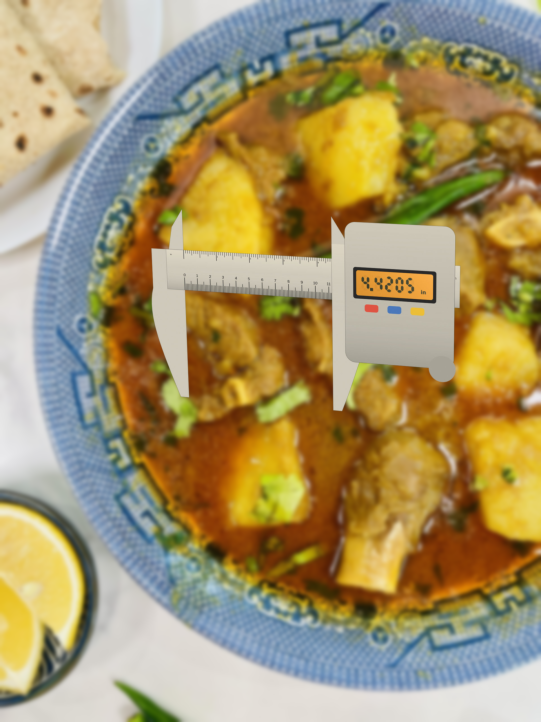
4.4205 in
